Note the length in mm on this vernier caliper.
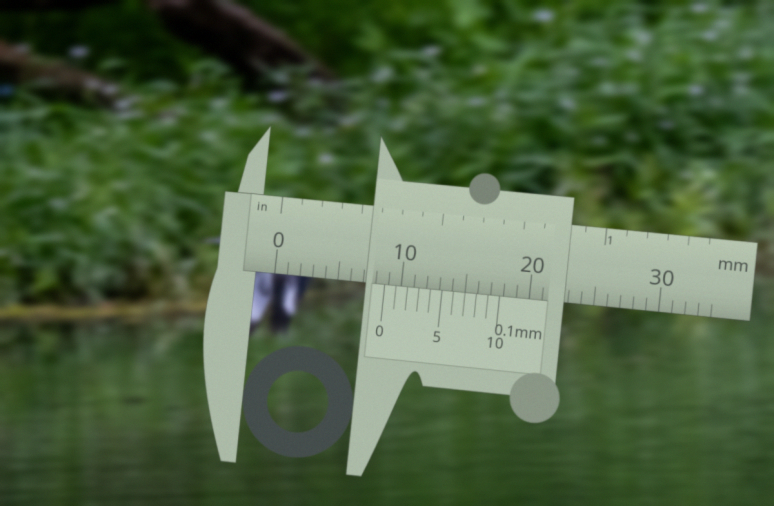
8.7 mm
